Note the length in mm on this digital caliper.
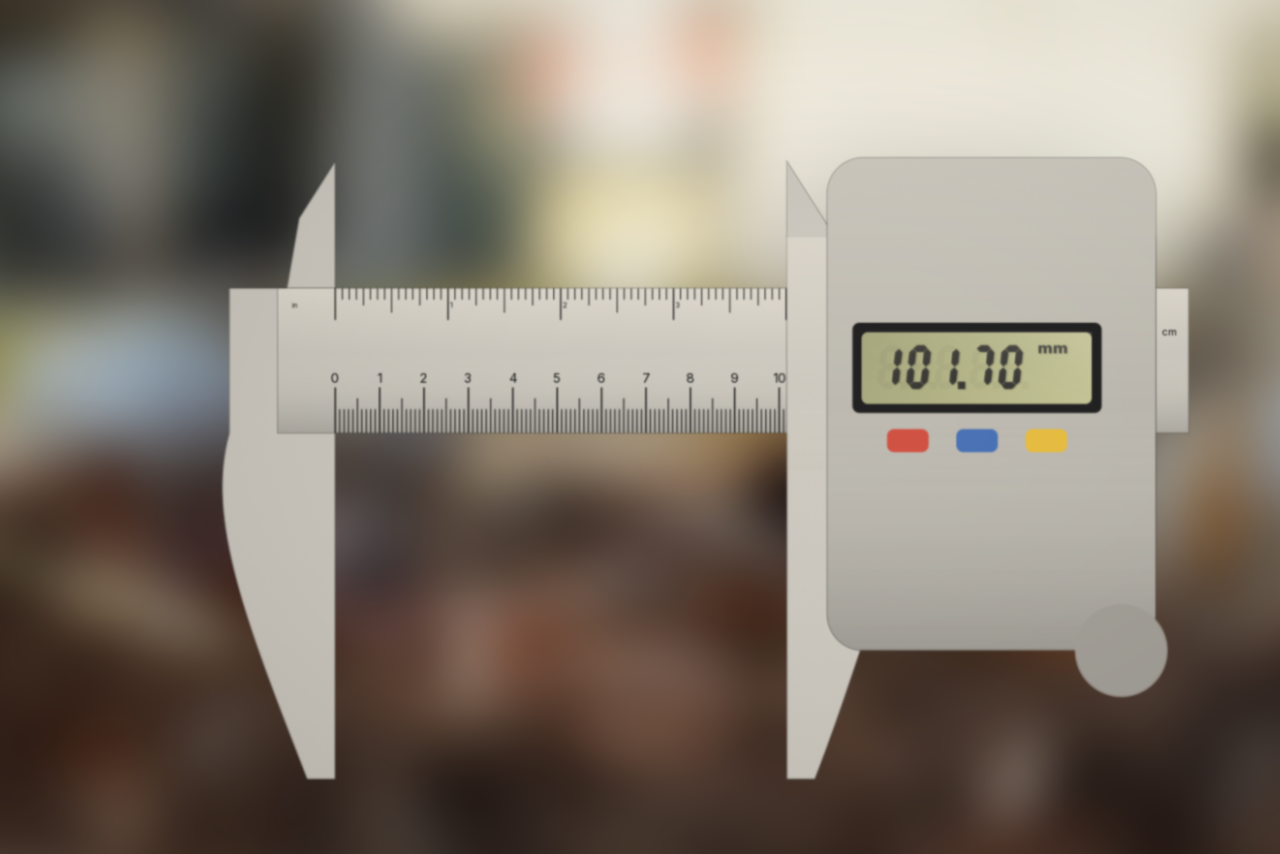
101.70 mm
